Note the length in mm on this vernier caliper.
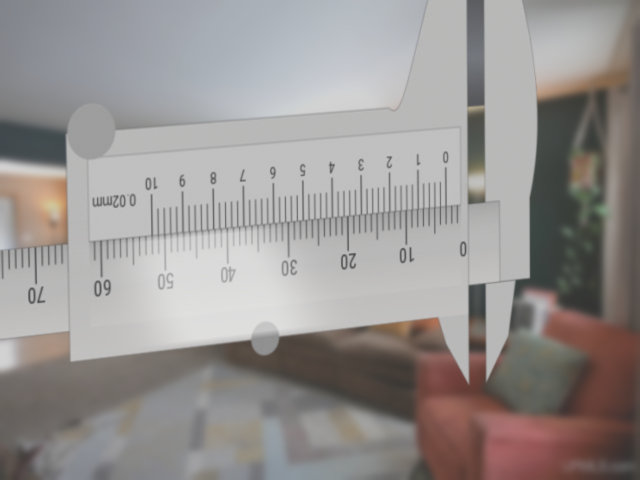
3.0 mm
